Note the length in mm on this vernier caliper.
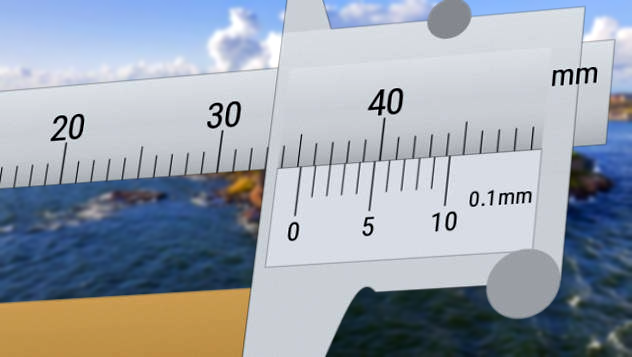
35.2 mm
